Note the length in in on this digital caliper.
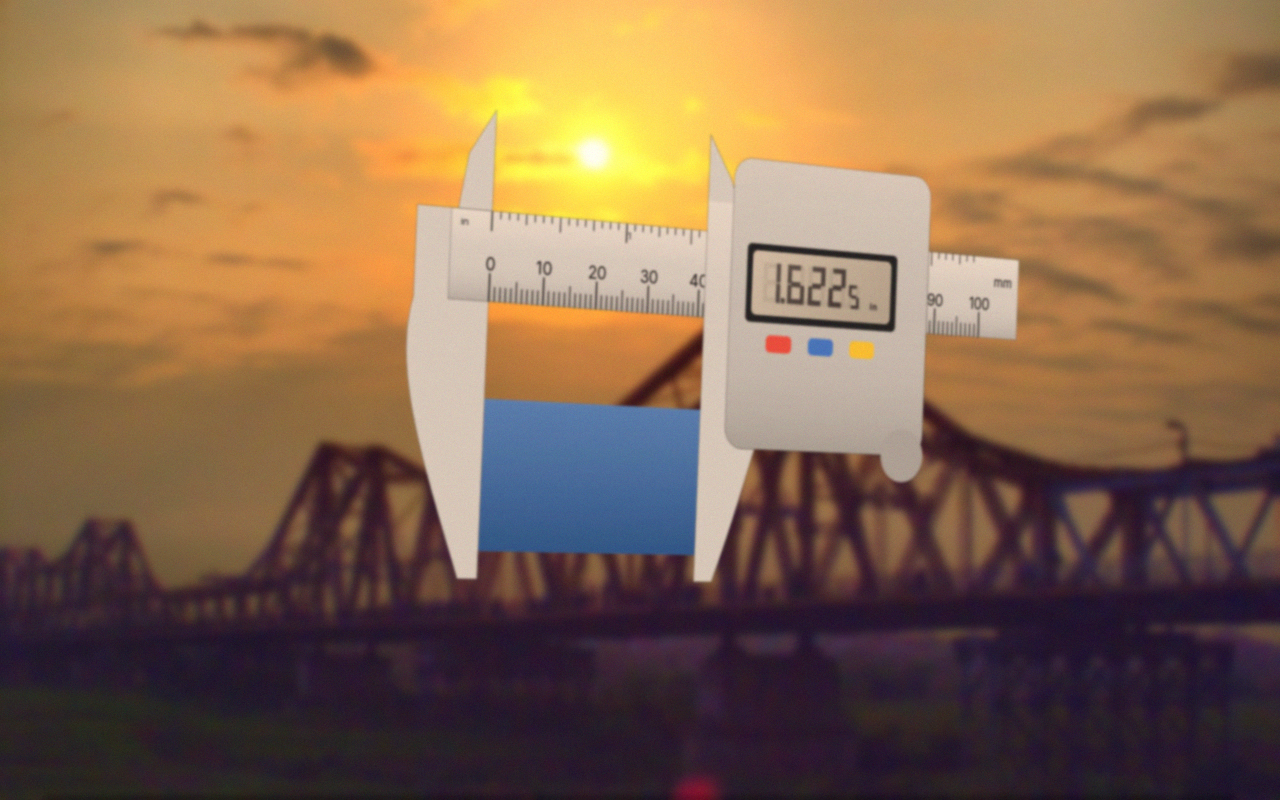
1.6225 in
